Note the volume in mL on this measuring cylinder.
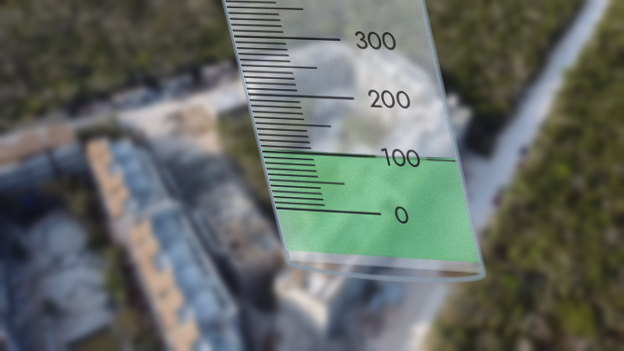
100 mL
